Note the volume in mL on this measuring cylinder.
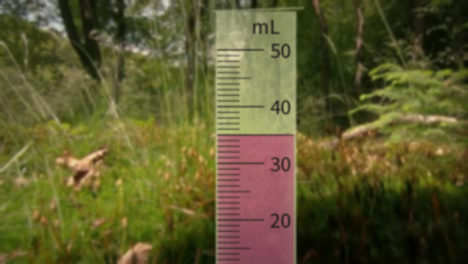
35 mL
